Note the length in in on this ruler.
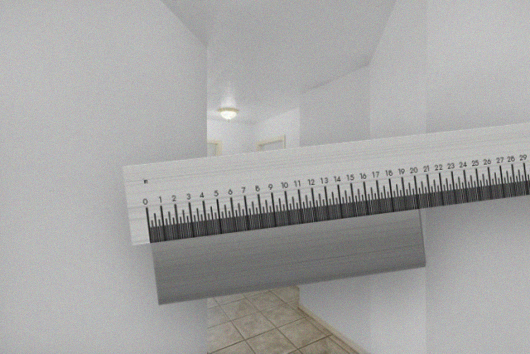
20 in
